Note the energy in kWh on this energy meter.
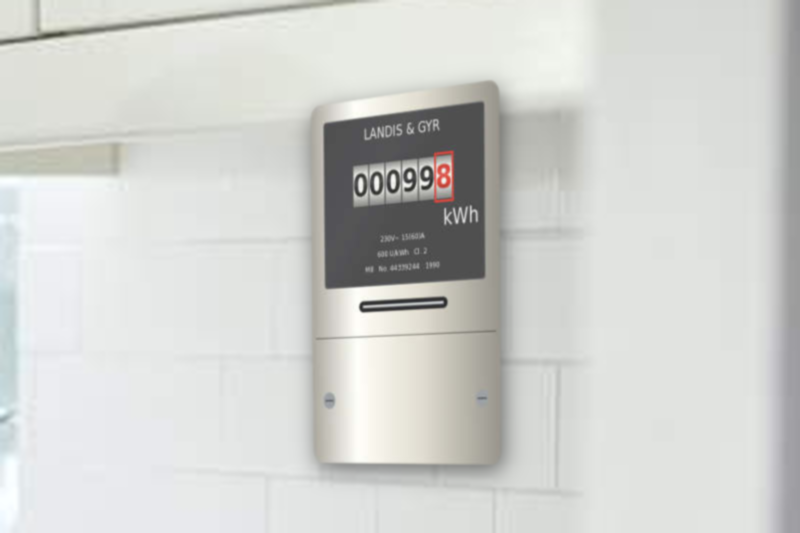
99.8 kWh
